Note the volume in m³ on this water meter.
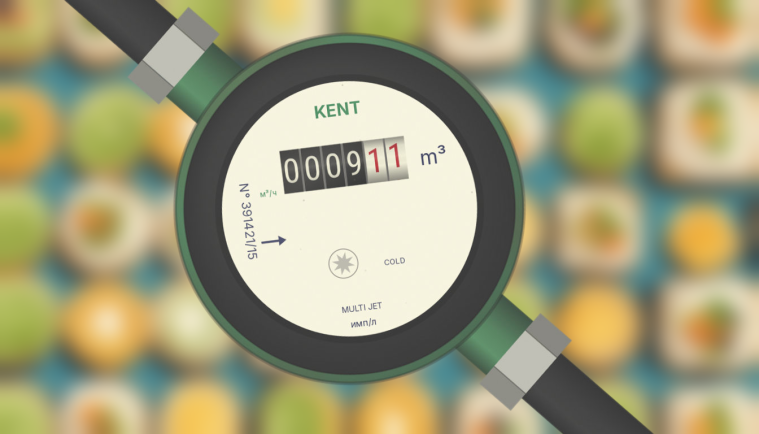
9.11 m³
